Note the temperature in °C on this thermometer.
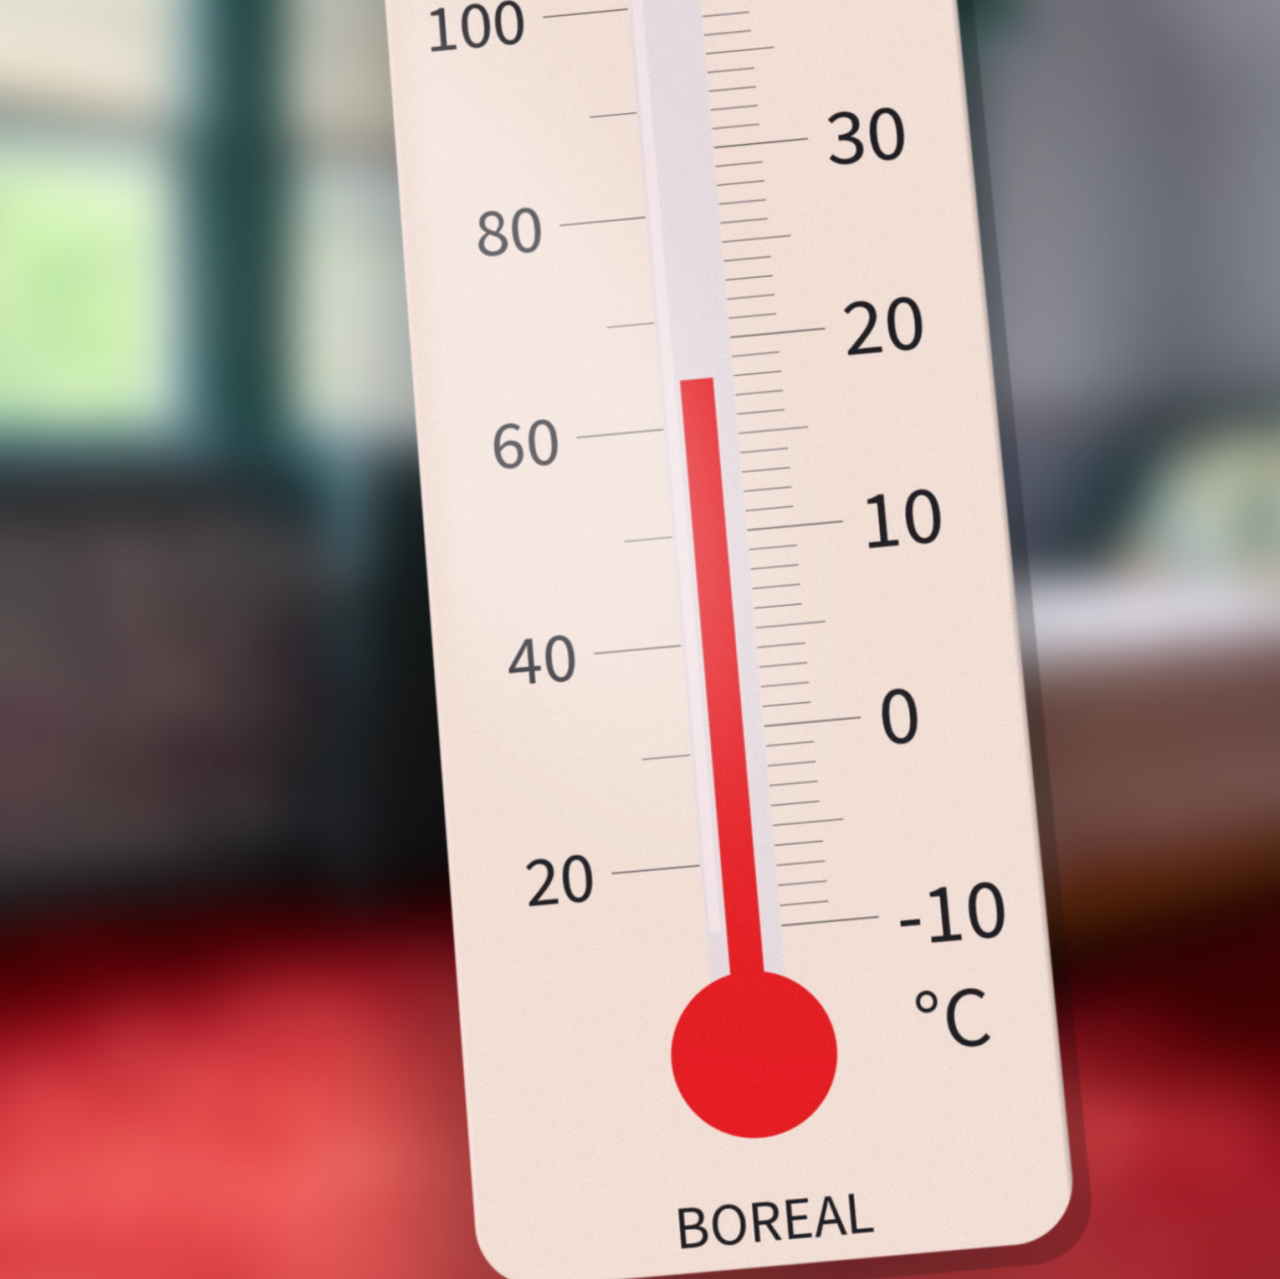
18 °C
